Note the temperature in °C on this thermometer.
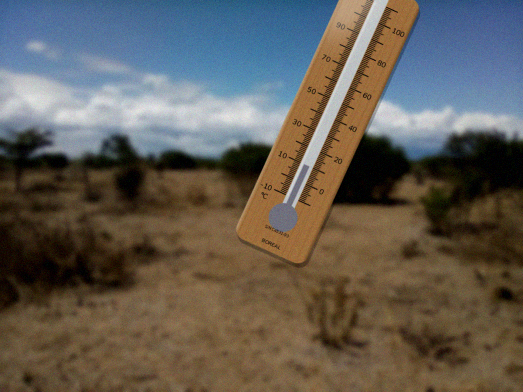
10 °C
